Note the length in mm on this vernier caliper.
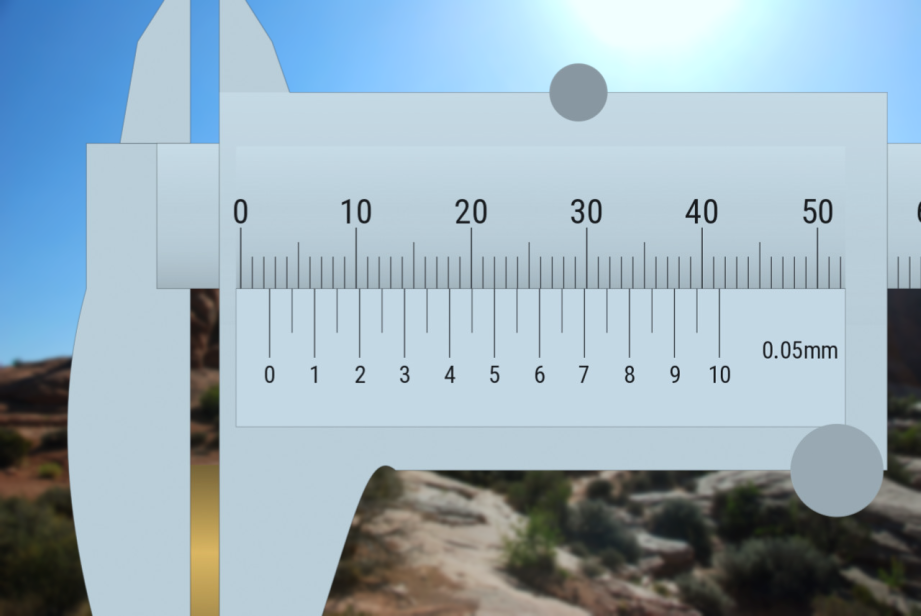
2.5 mm
